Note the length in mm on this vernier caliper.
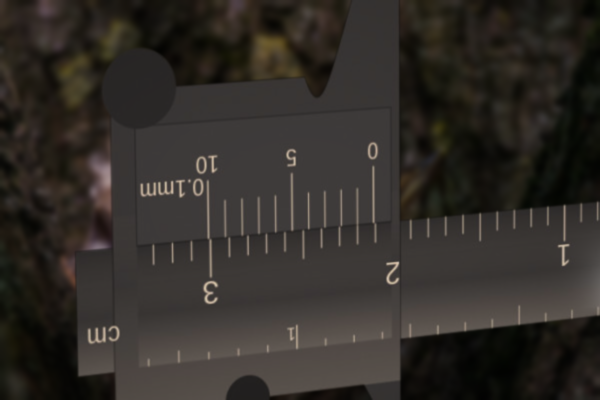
21.1 mm
